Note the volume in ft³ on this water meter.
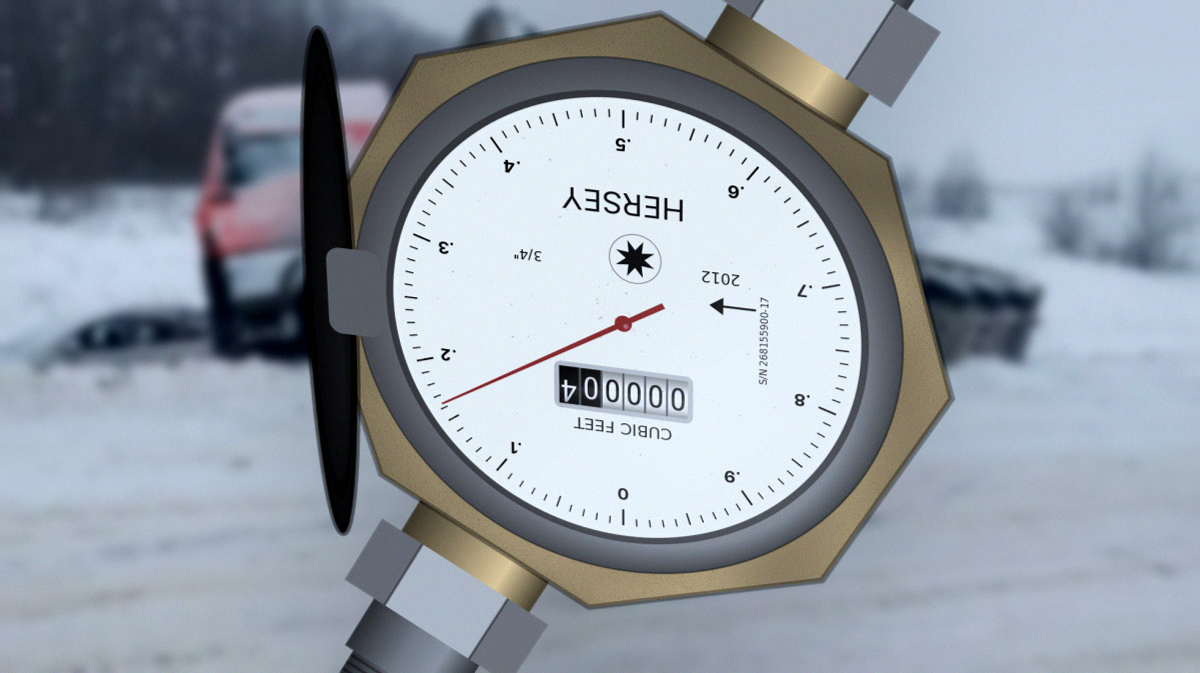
4.16 ft³
